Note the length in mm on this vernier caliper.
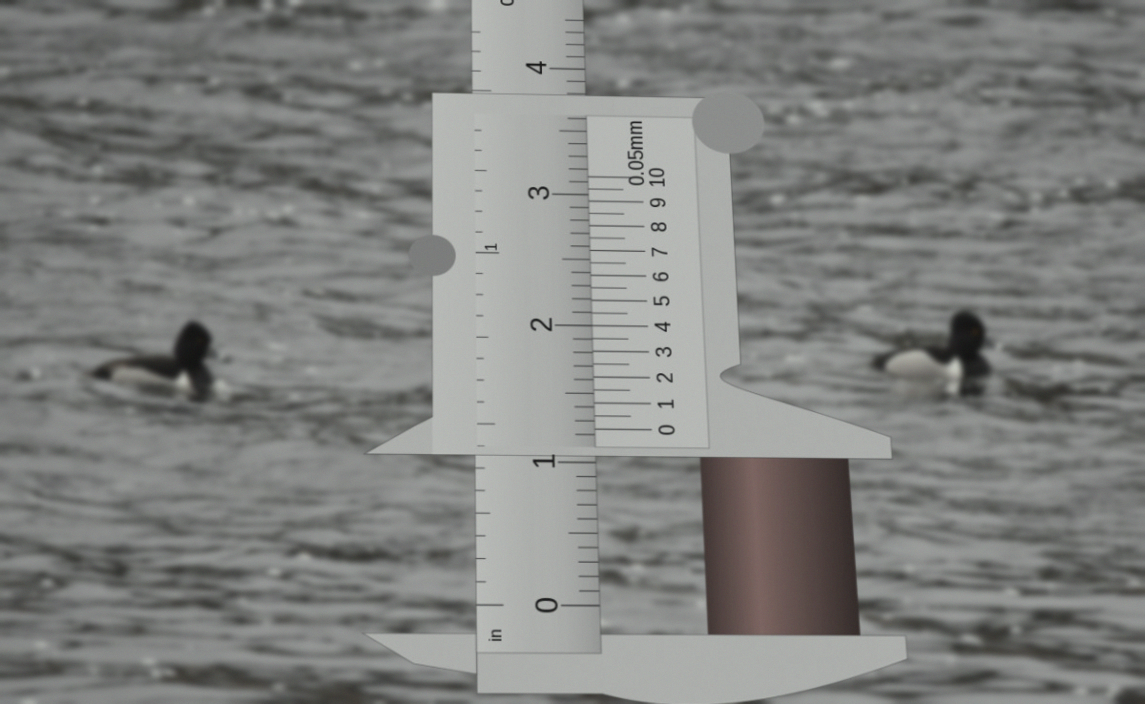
12.4 mm
